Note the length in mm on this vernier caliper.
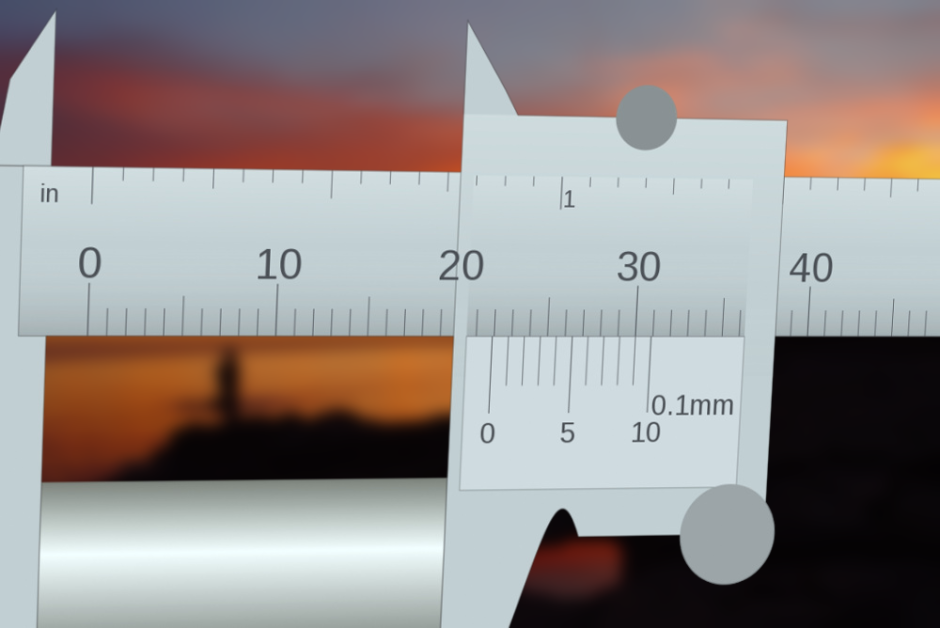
21.9 mm
